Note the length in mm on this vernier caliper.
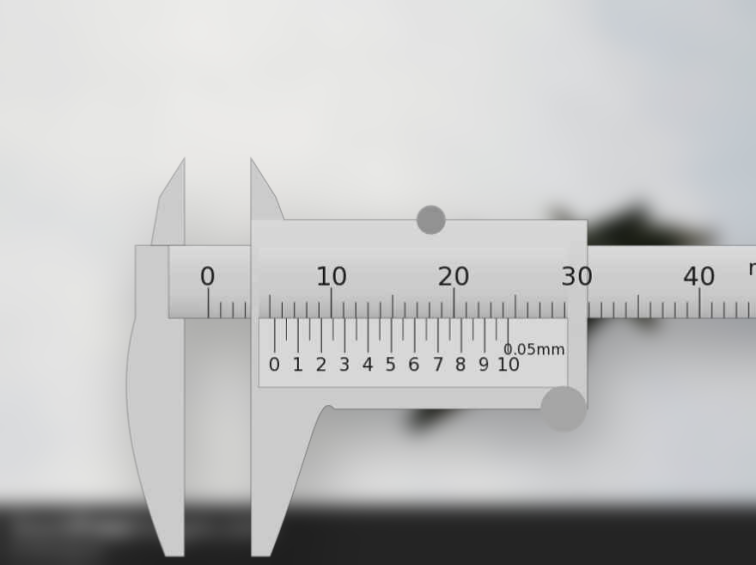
5.4 mm
